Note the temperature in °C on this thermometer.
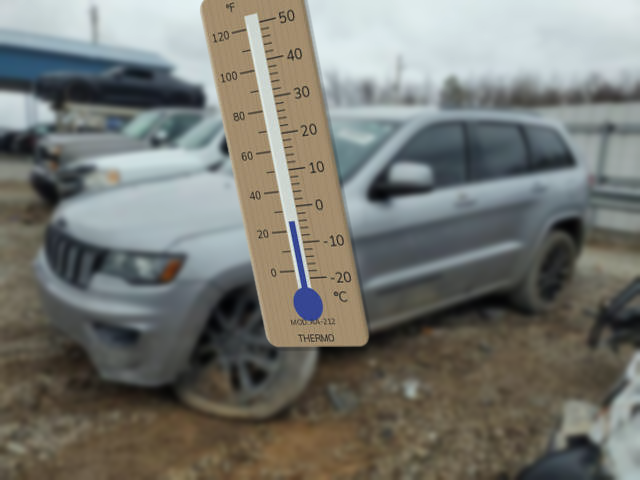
-4 °C
